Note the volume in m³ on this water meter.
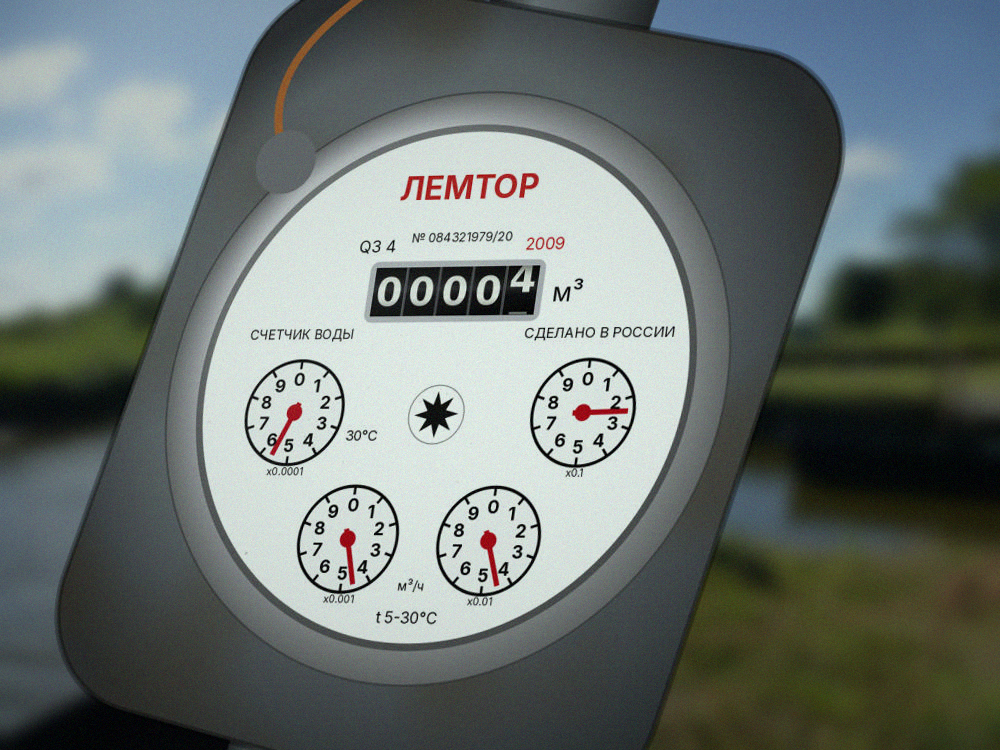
4.2445 m³
